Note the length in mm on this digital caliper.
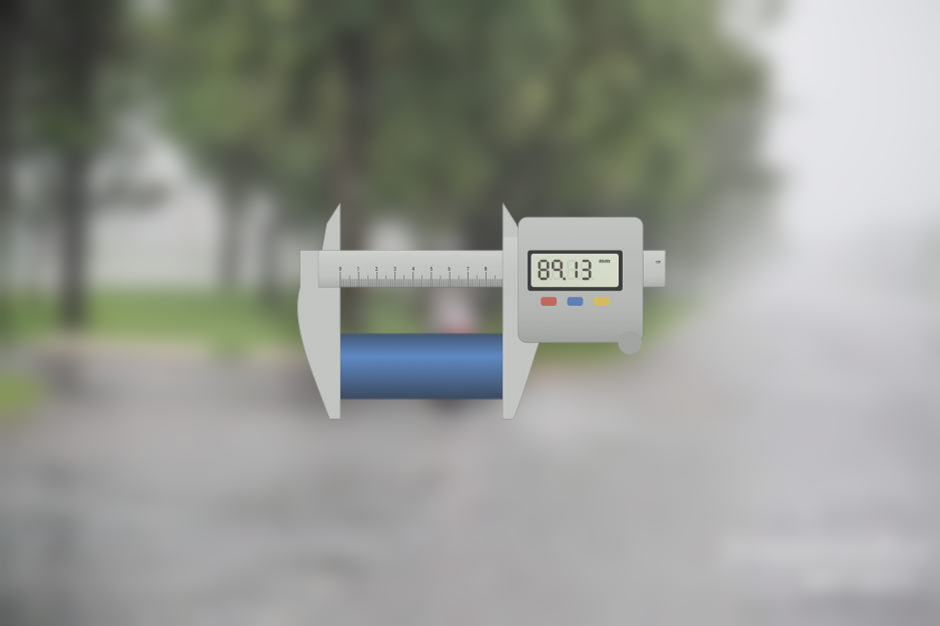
89.13 mm
